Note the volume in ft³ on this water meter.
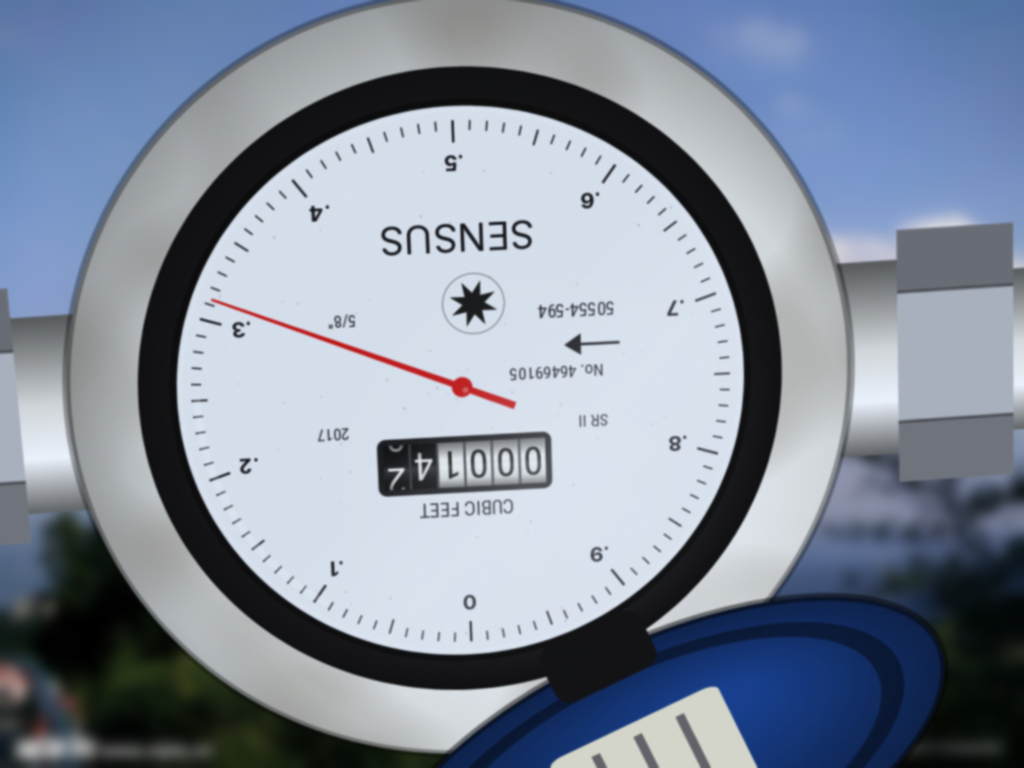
142.31 ft³
